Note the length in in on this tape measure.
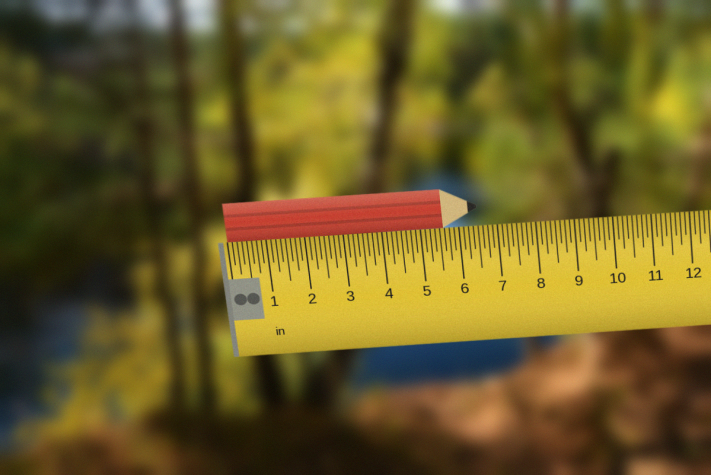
6.5 in
